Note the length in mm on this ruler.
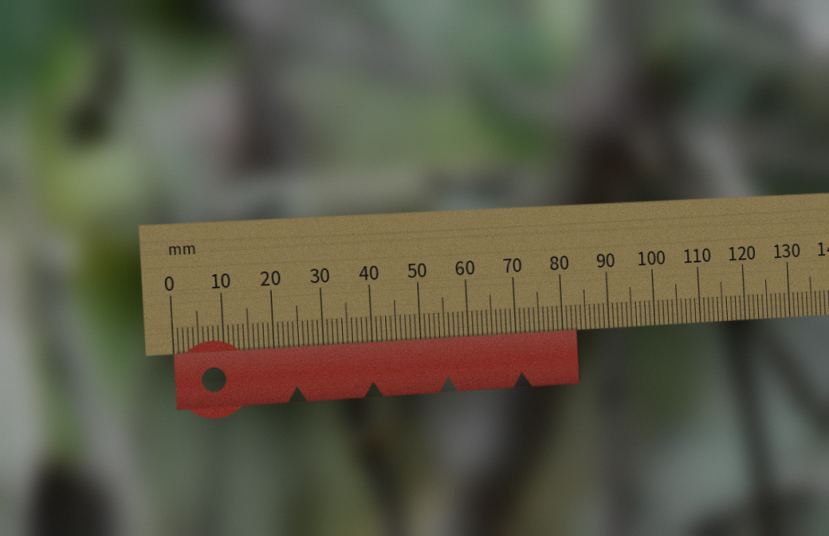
83 mm
